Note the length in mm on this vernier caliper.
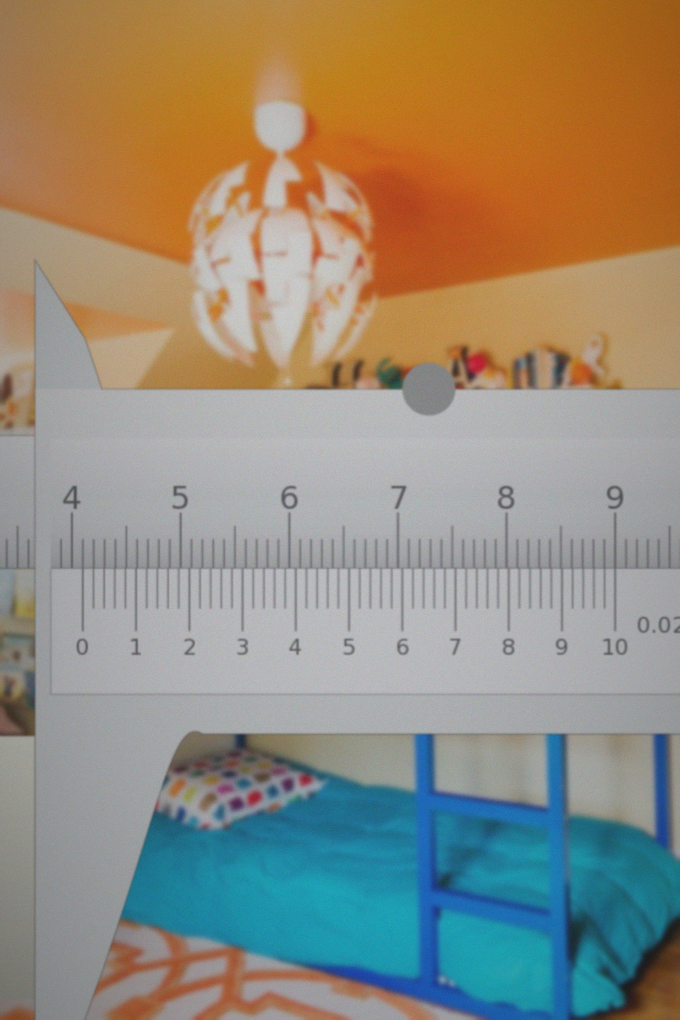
41.0 mm
